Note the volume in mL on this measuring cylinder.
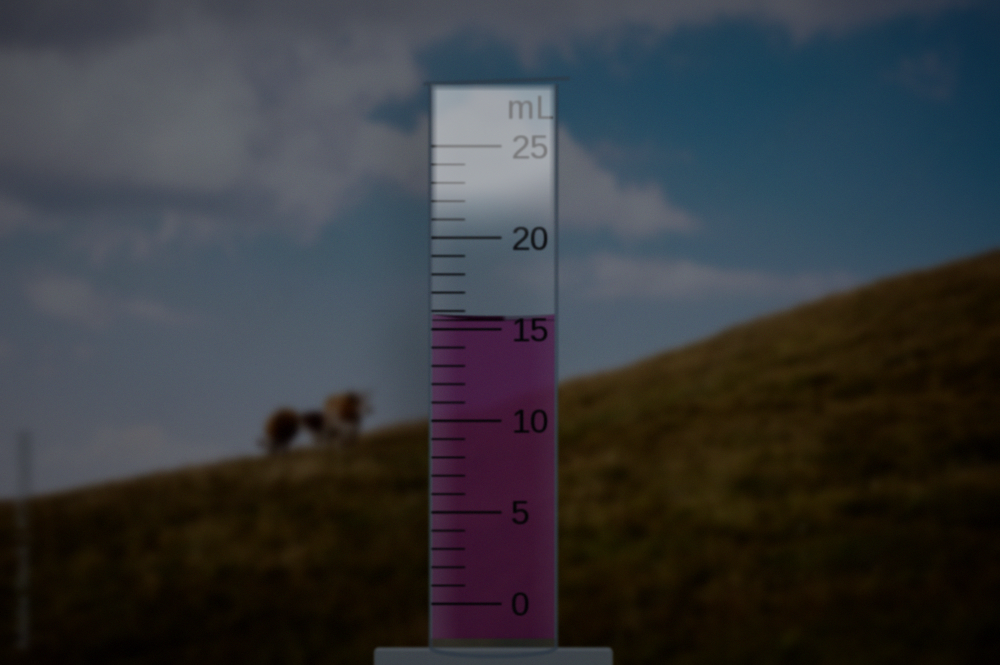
15.5 mL
